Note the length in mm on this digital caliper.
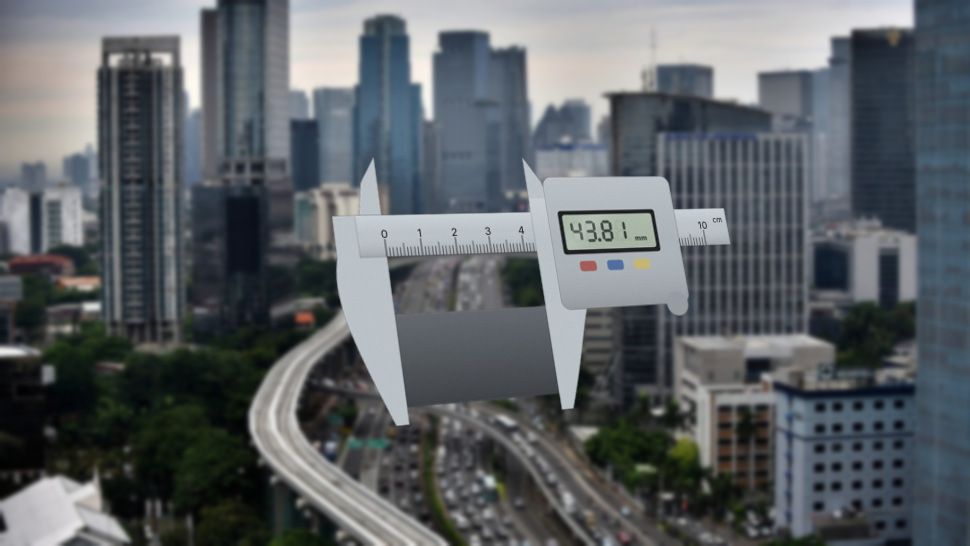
43.81 mm
